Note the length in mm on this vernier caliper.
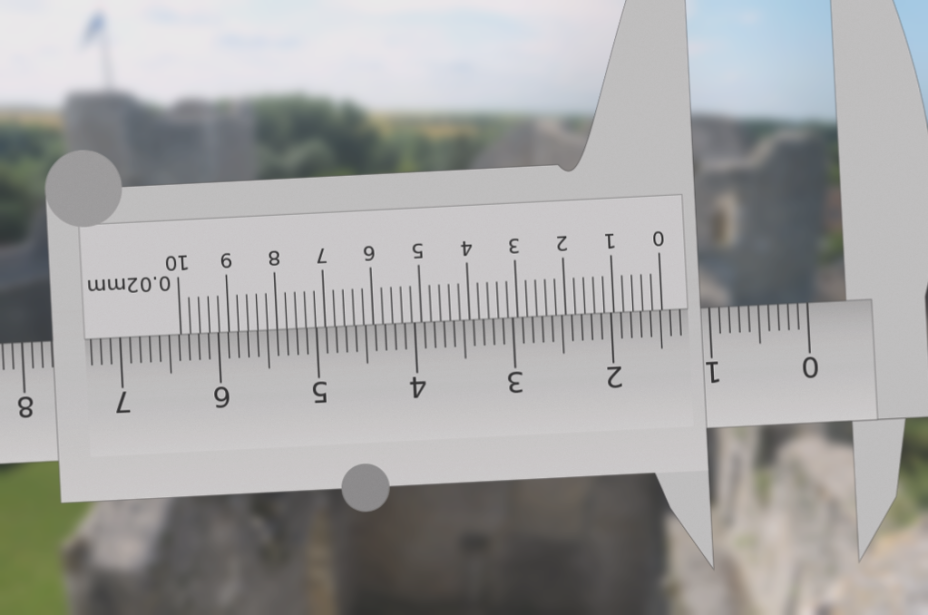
14.8 mm
